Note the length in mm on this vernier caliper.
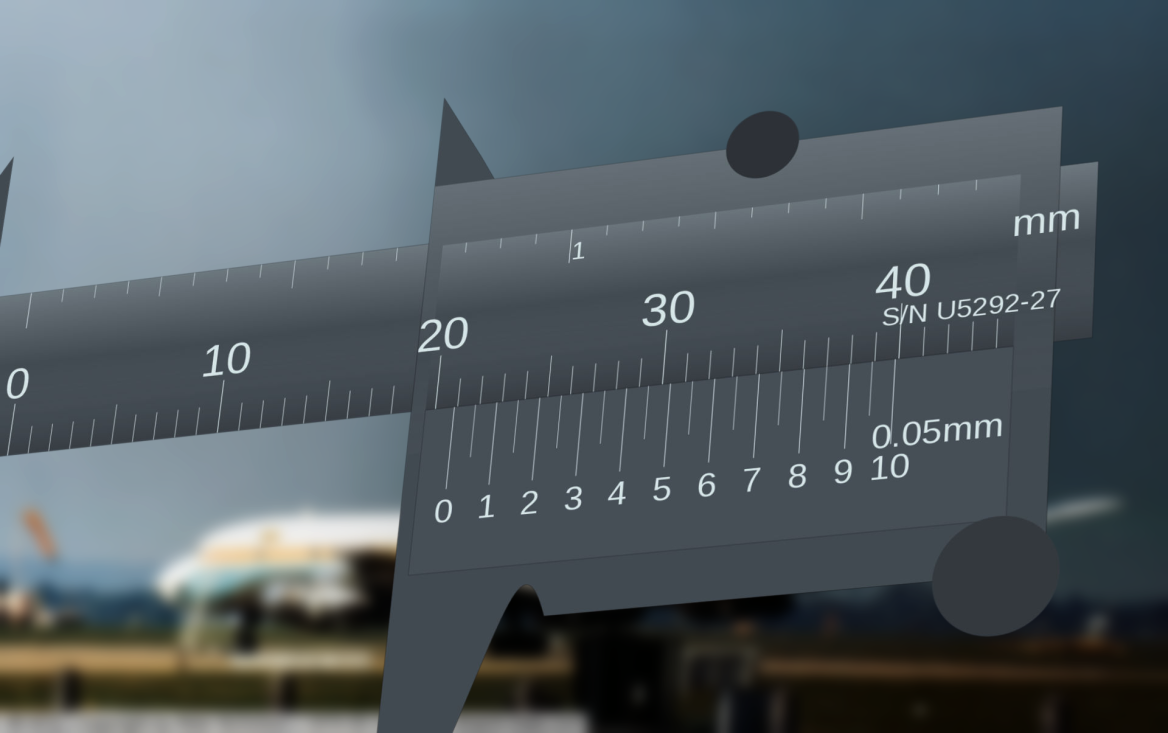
20.85 mm
